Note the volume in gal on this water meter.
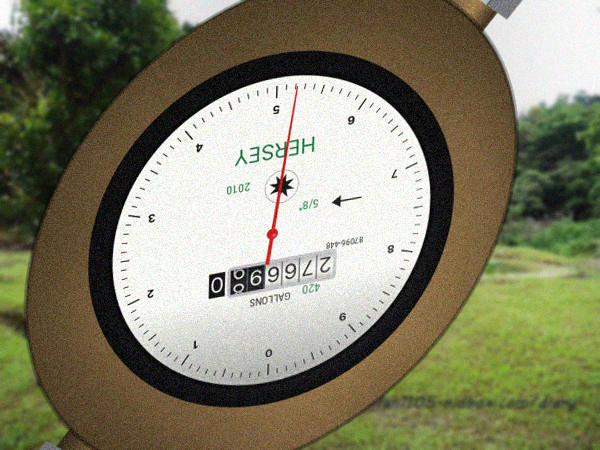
2766985.2 gal
